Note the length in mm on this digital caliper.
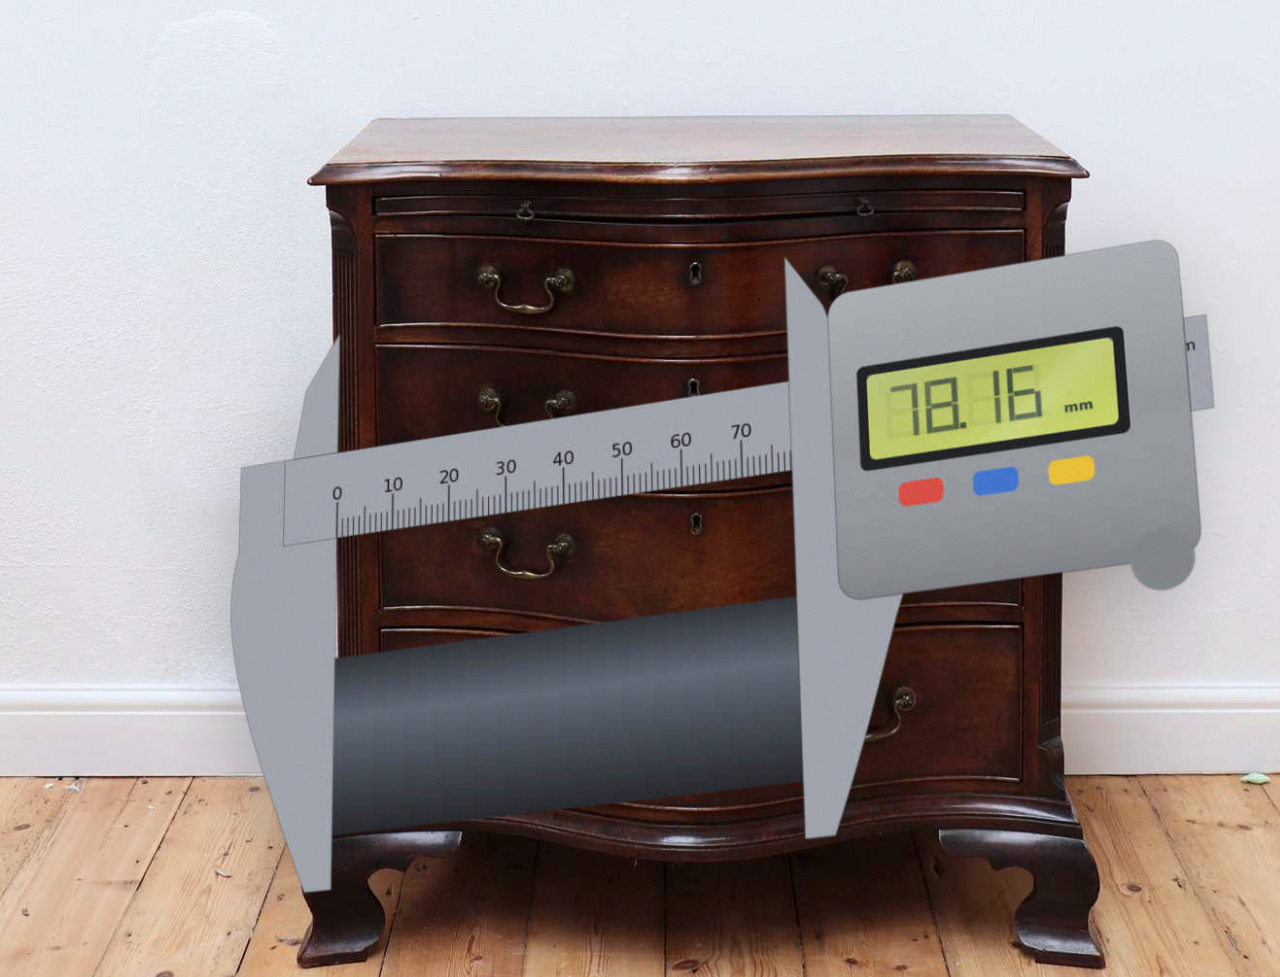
78.16 mm
